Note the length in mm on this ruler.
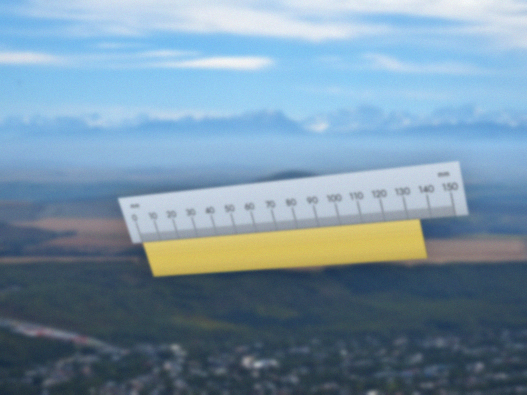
135 mm
